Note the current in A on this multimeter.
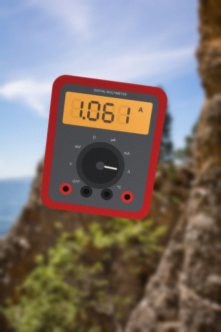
1.061 A
